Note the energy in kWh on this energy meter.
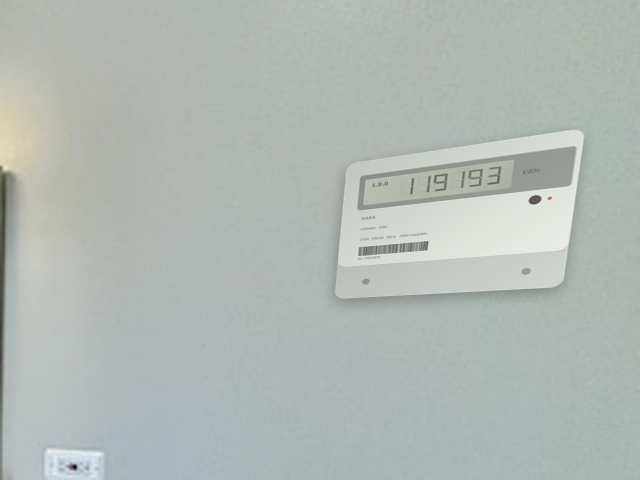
119193 kWh
